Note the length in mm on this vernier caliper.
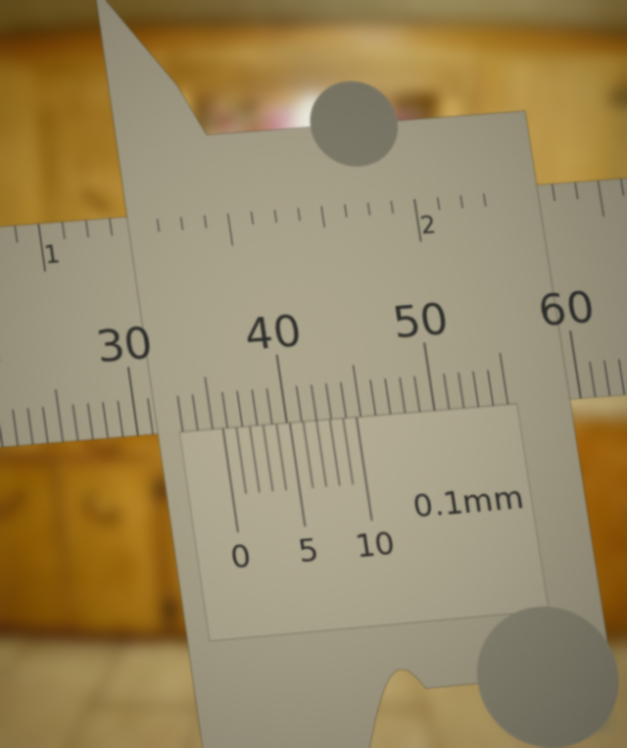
35.7 mm
